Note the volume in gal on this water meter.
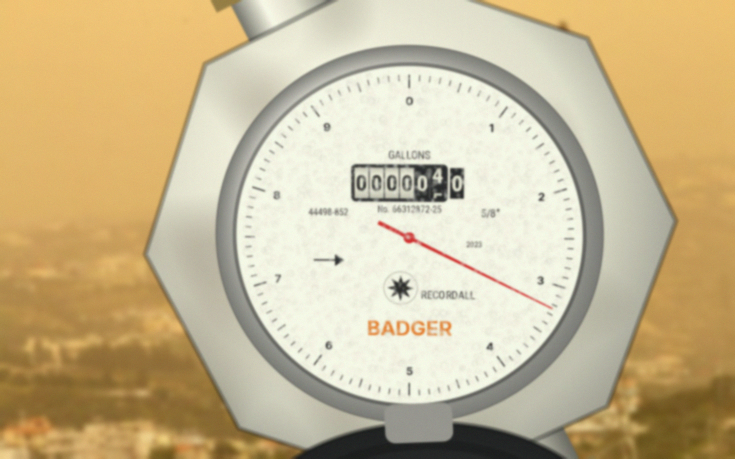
43.2 gal
